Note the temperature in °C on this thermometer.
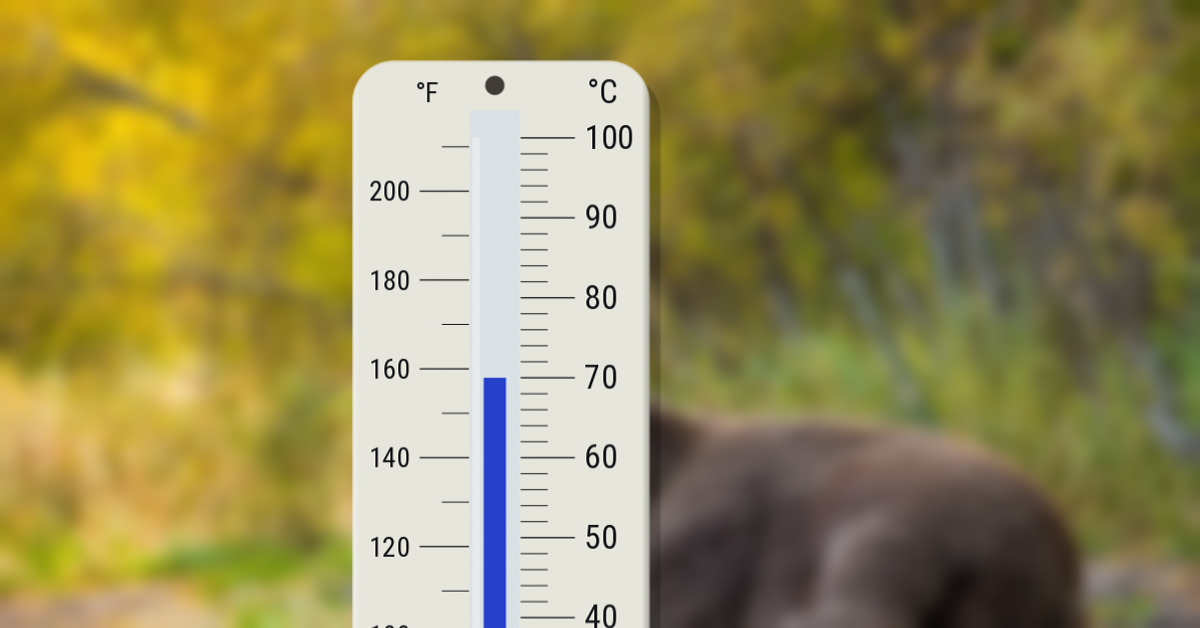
70 °C
